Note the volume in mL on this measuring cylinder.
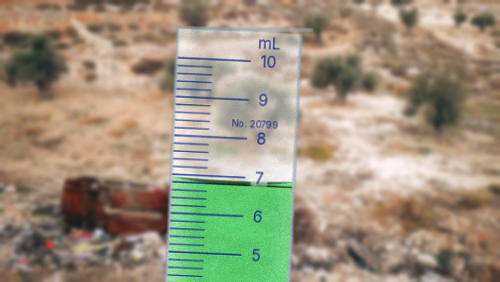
6.8 mL
